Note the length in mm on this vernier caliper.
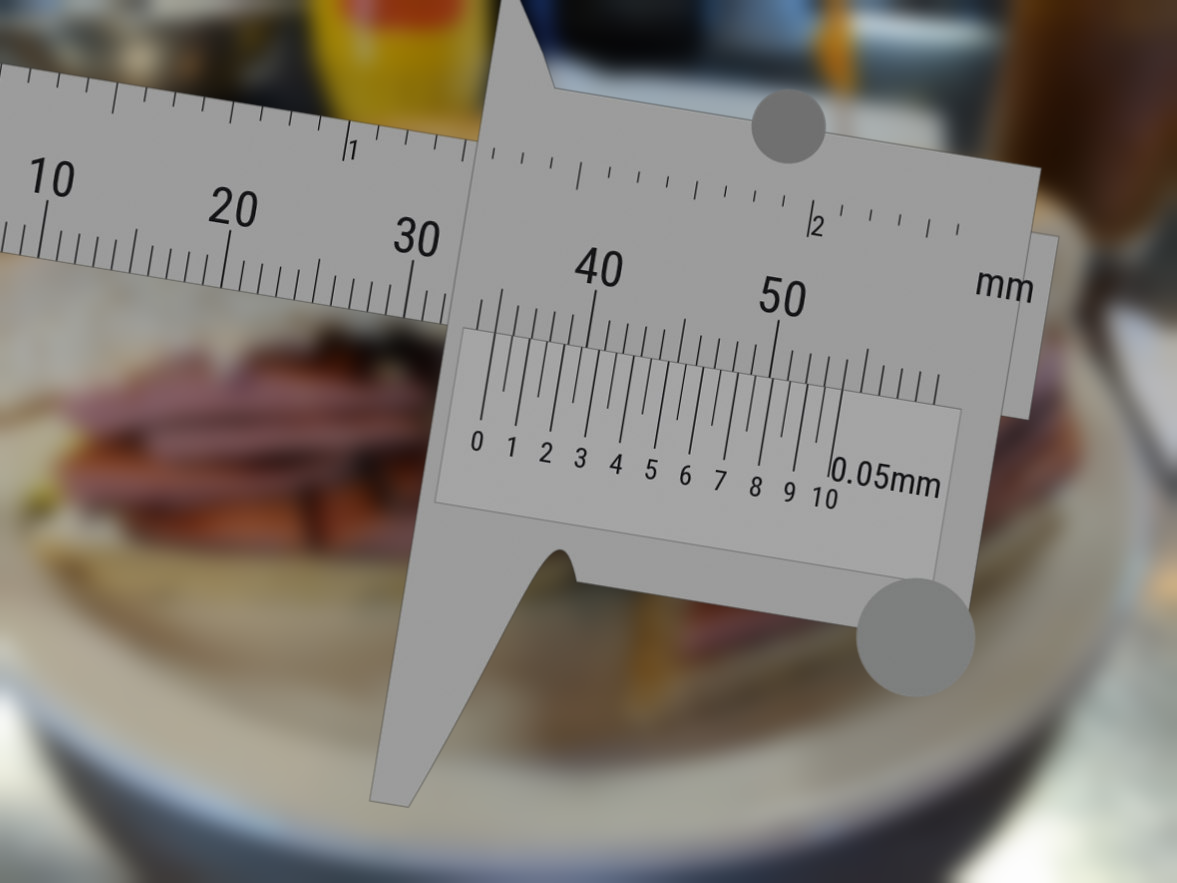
35.0 mm
